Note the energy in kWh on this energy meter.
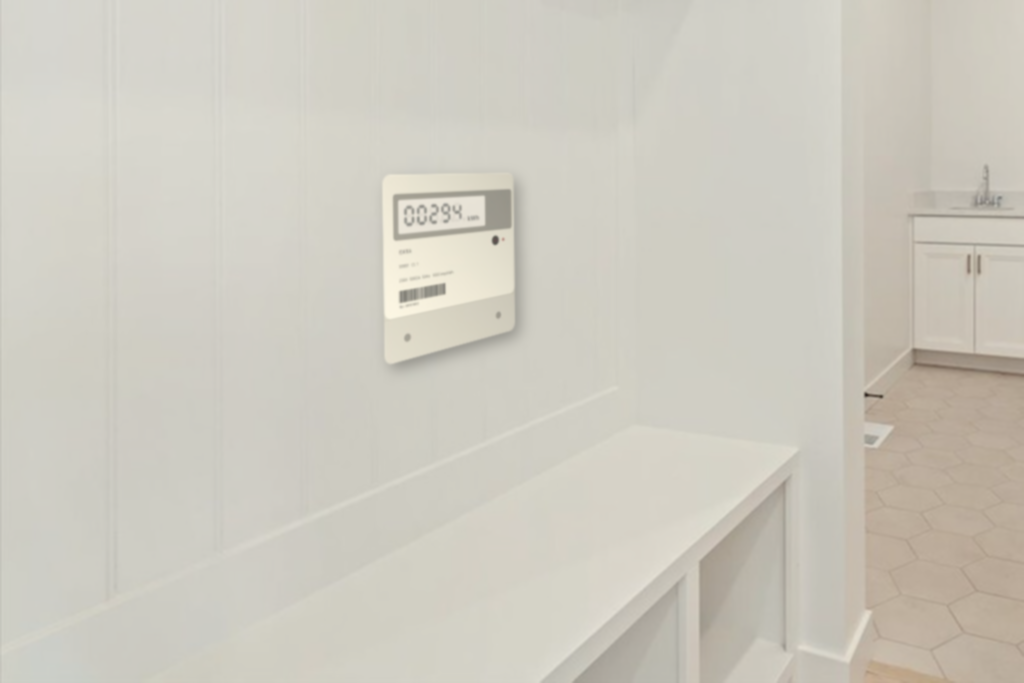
294 kWh
